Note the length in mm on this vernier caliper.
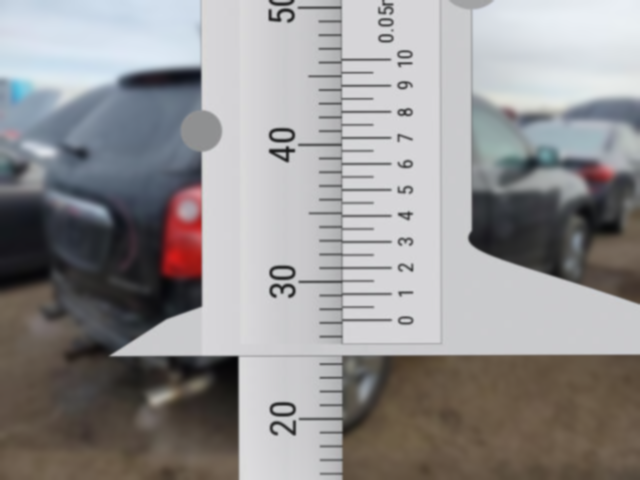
27.2 mm
